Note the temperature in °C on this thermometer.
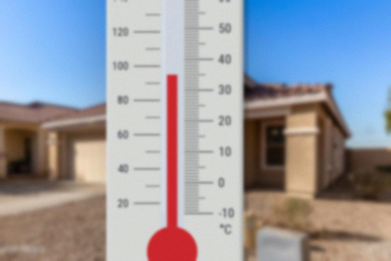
35 °C
